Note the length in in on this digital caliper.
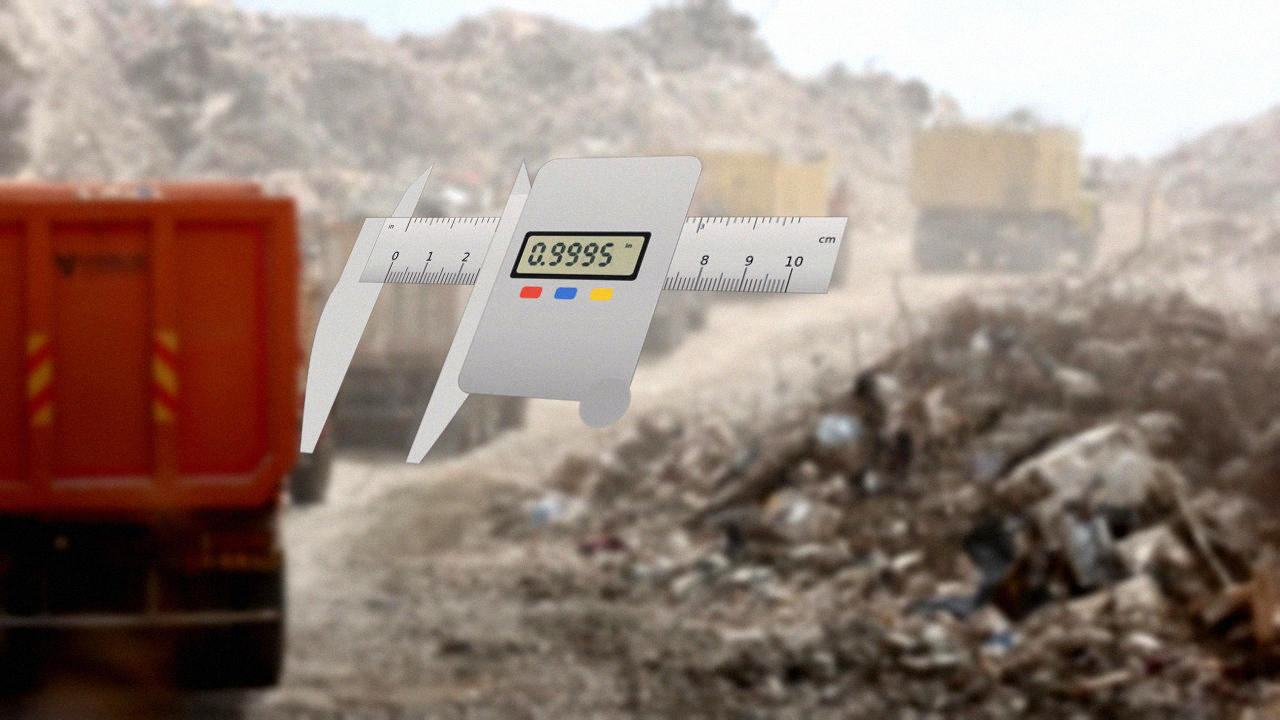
0.9995 in
